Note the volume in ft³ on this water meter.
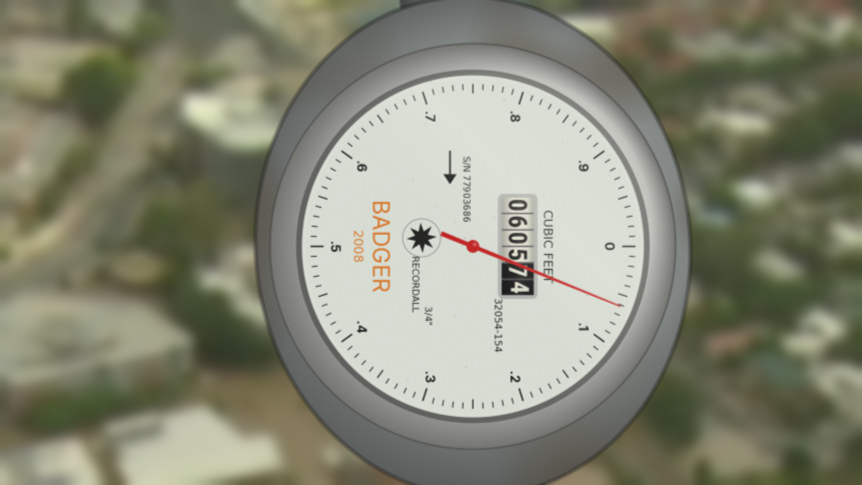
60574.06 ft³
